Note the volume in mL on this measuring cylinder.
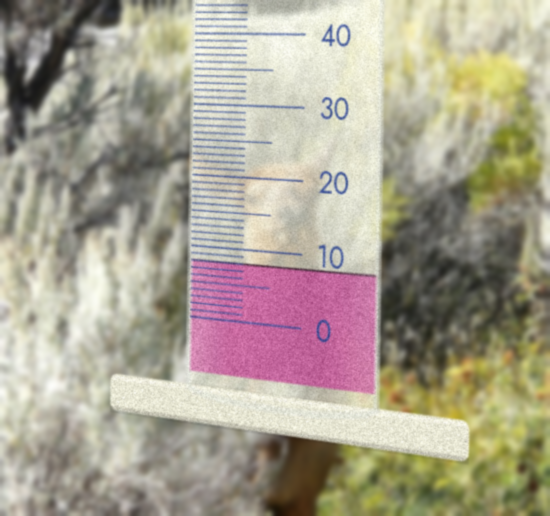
8 mL
